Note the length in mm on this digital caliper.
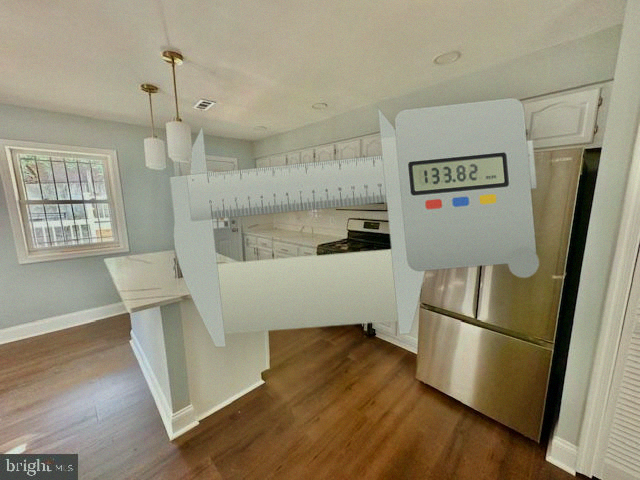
133.82 mm
